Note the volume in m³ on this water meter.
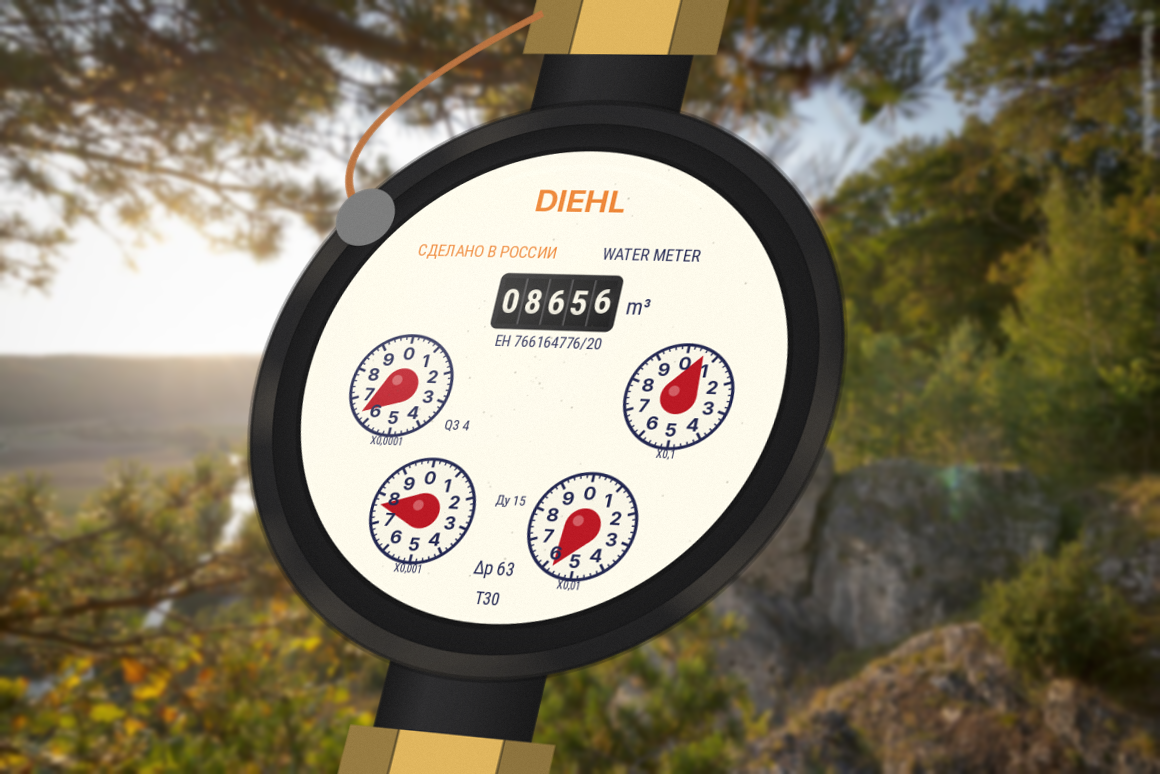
8656.0576 m³
